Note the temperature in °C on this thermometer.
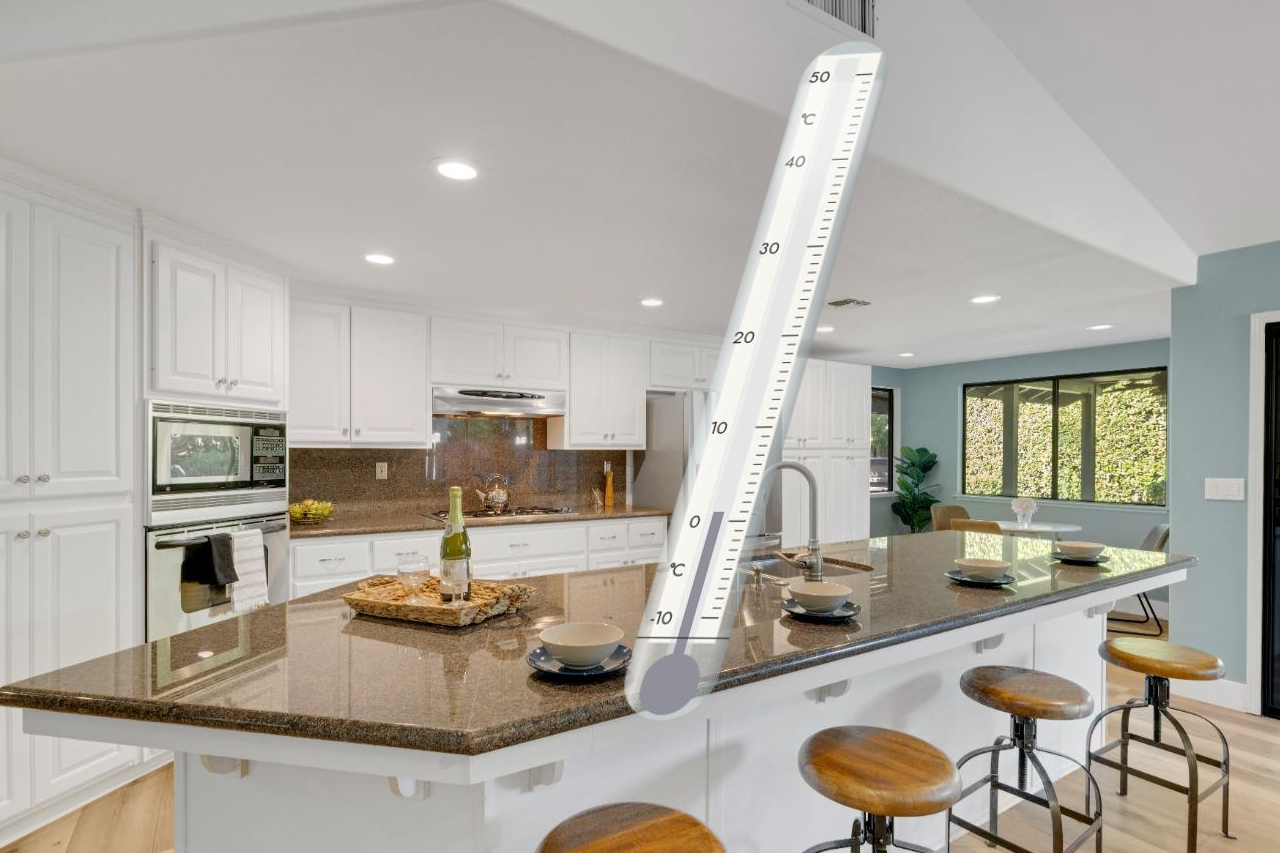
1 °C
